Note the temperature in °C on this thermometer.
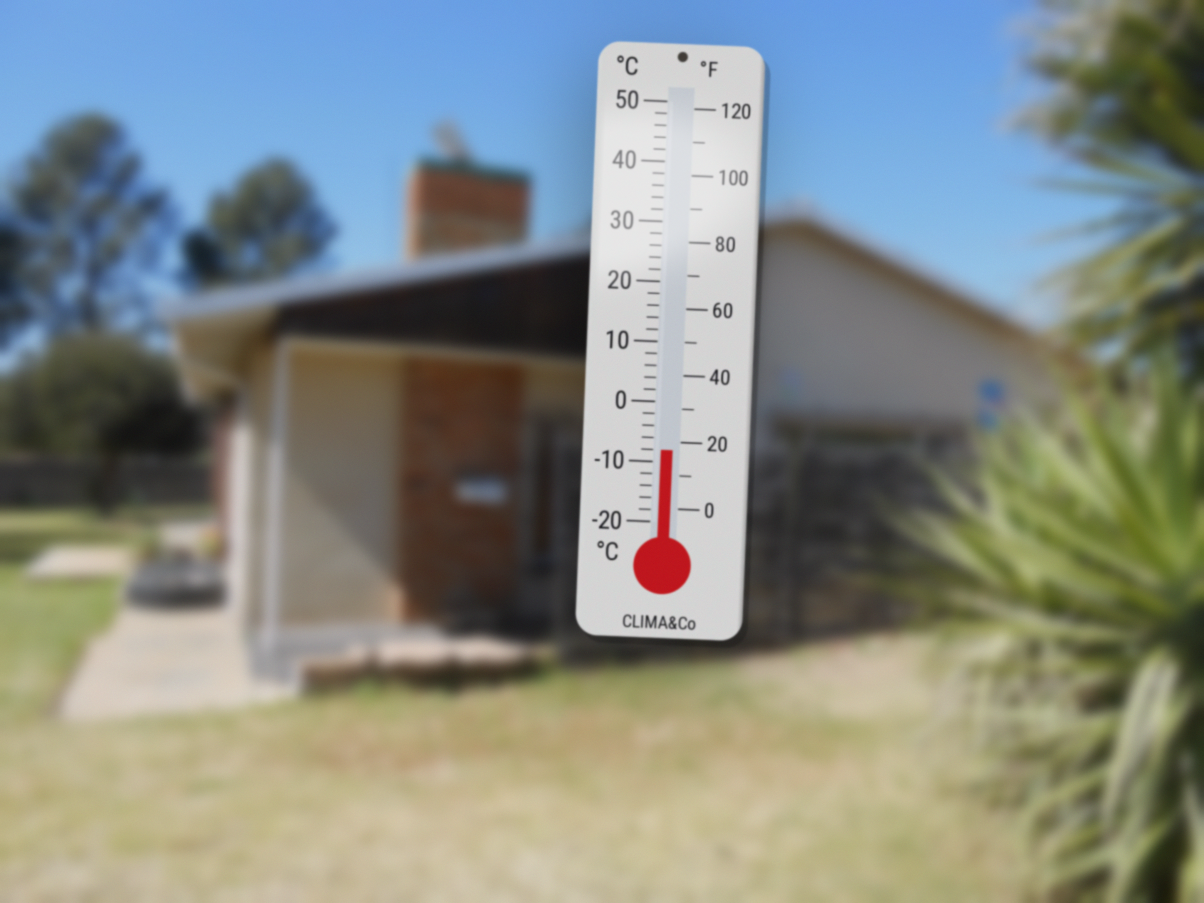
-8 °C
